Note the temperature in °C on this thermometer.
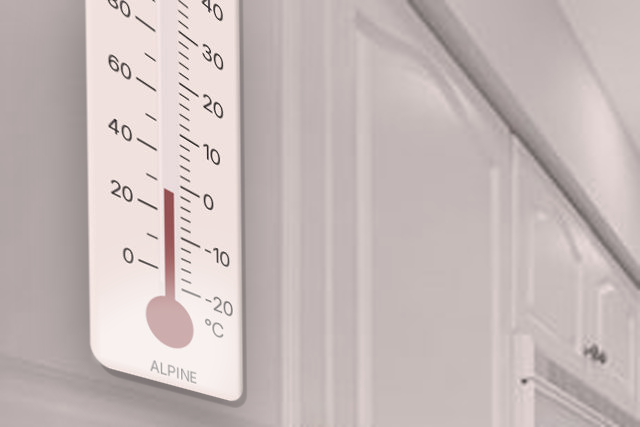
-2 °C
